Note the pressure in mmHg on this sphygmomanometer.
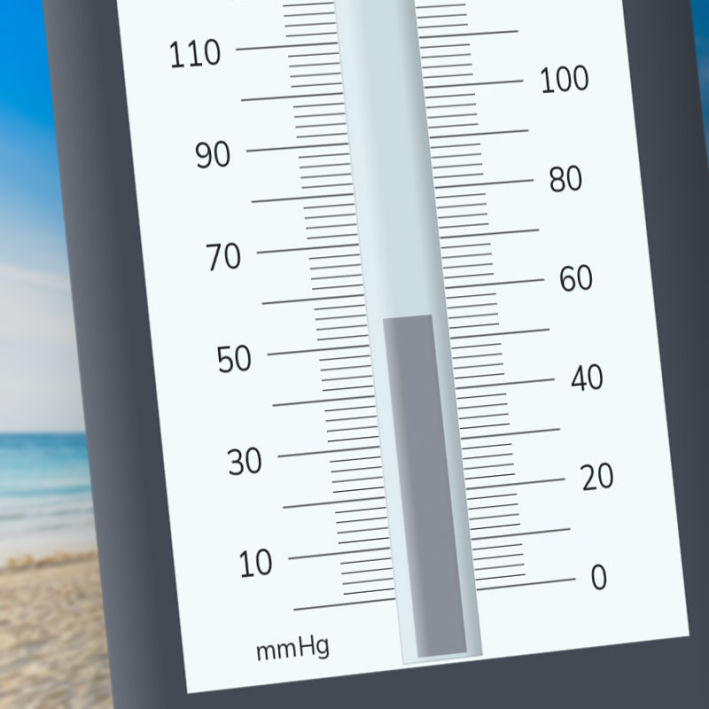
55 mmHg
